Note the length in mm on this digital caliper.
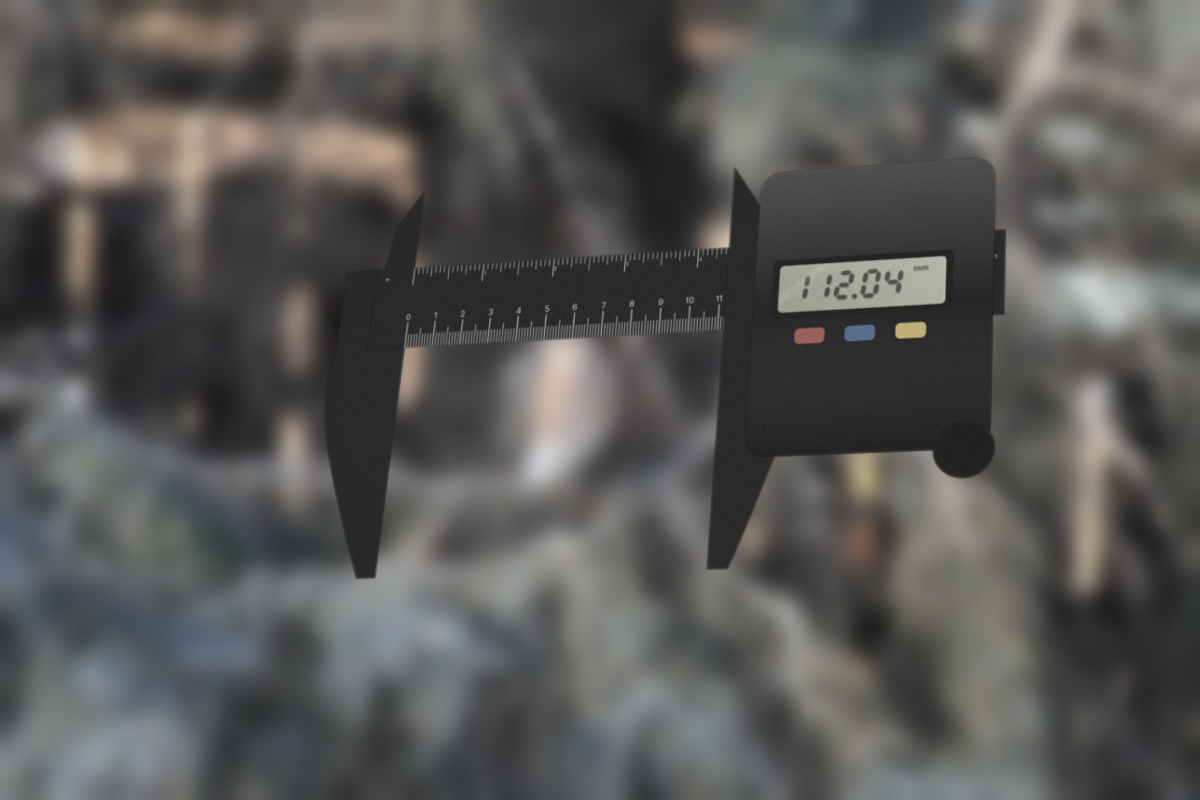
112.04 mm
